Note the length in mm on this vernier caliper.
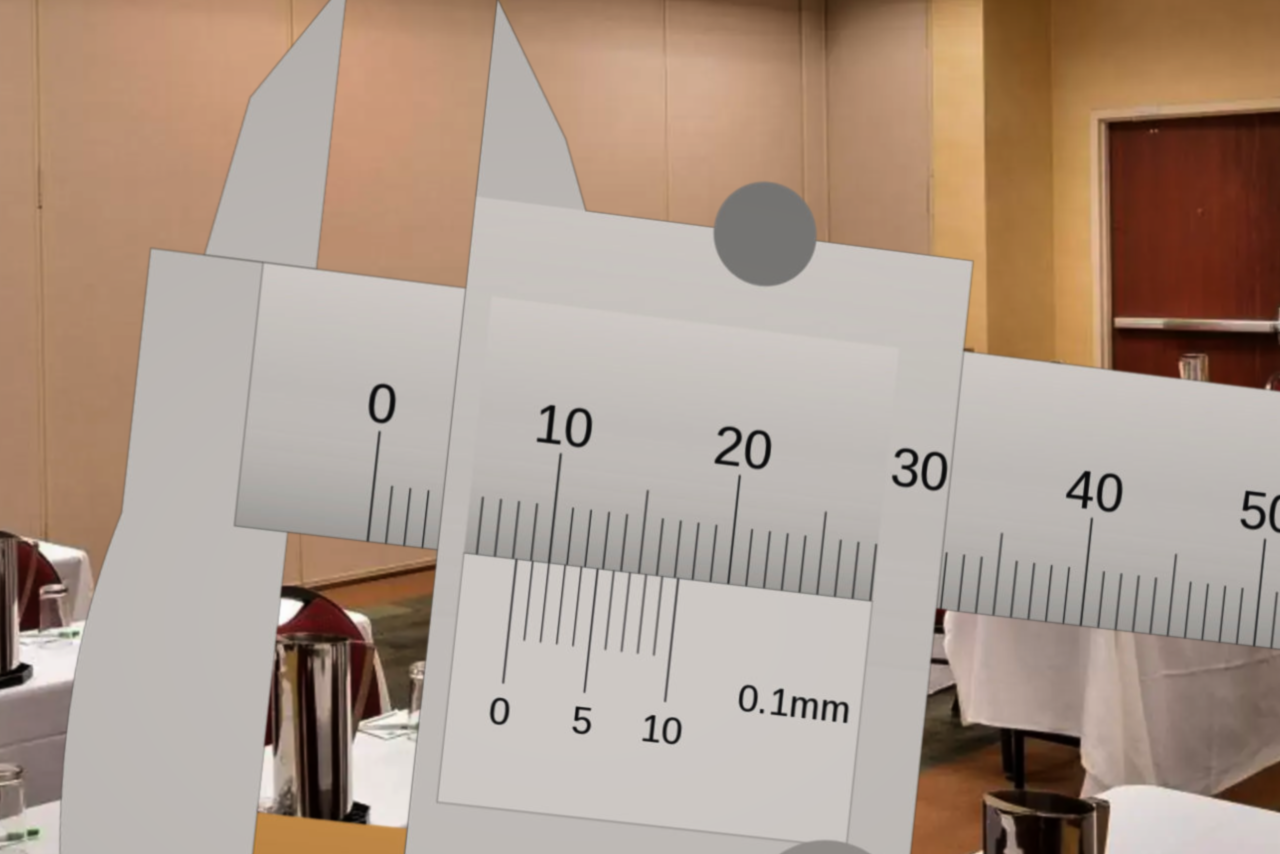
8.2 mm
